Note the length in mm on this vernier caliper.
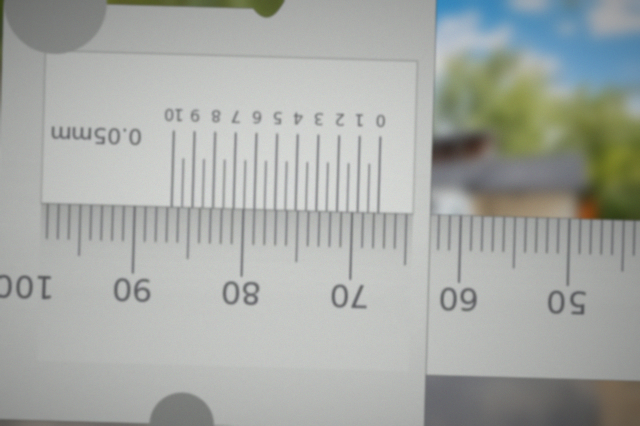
67.6 mm
